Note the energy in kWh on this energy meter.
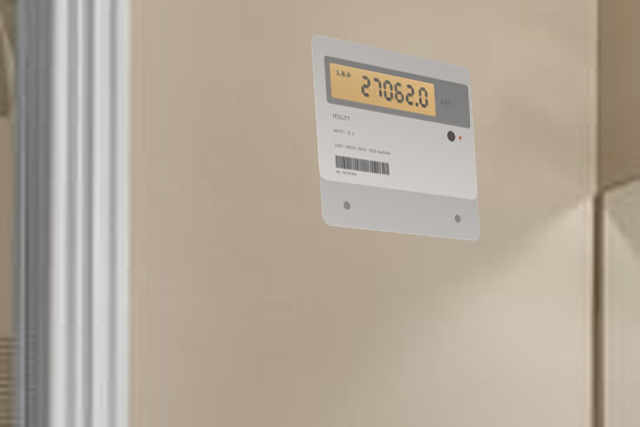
27062.0 kWh
